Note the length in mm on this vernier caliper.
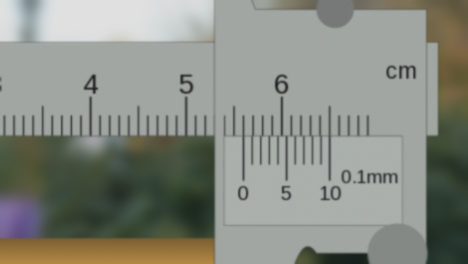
56.0 mm
